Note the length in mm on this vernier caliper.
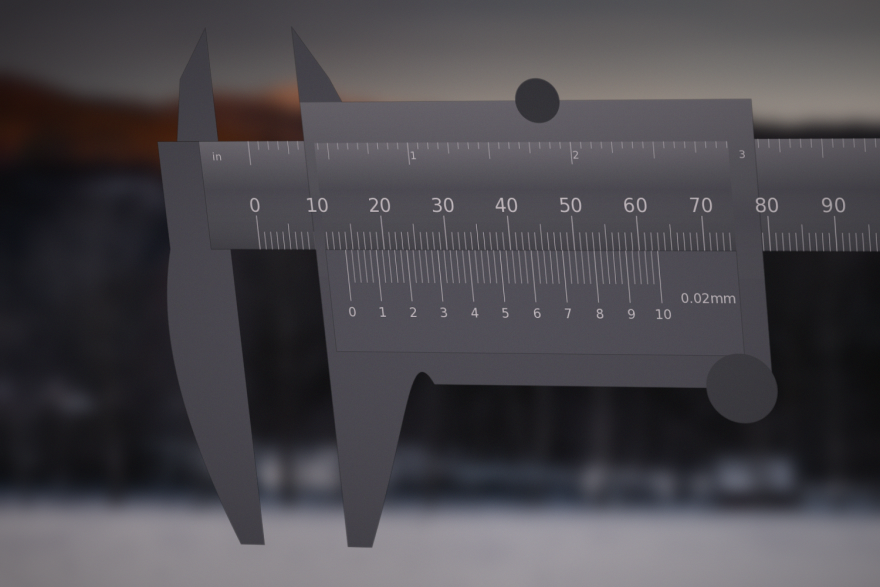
13.8 mm
